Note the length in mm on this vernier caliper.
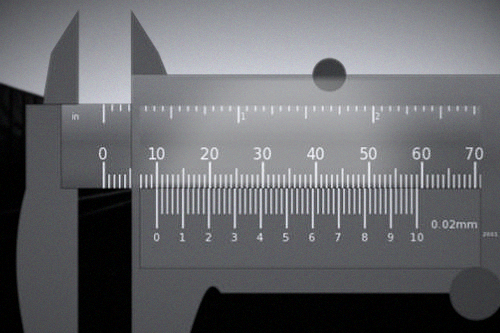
10.0 mm
